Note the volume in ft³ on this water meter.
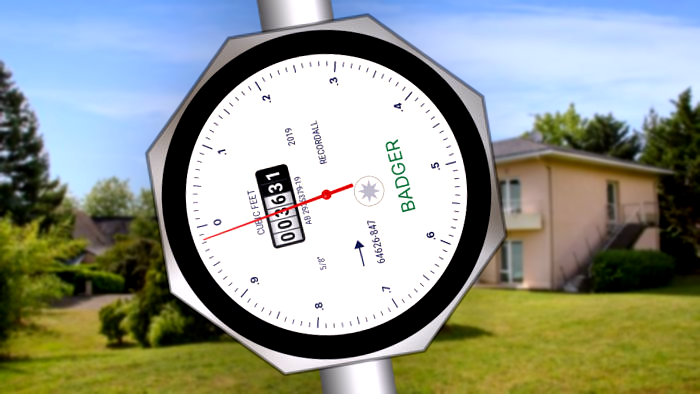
3630.98 ft³
